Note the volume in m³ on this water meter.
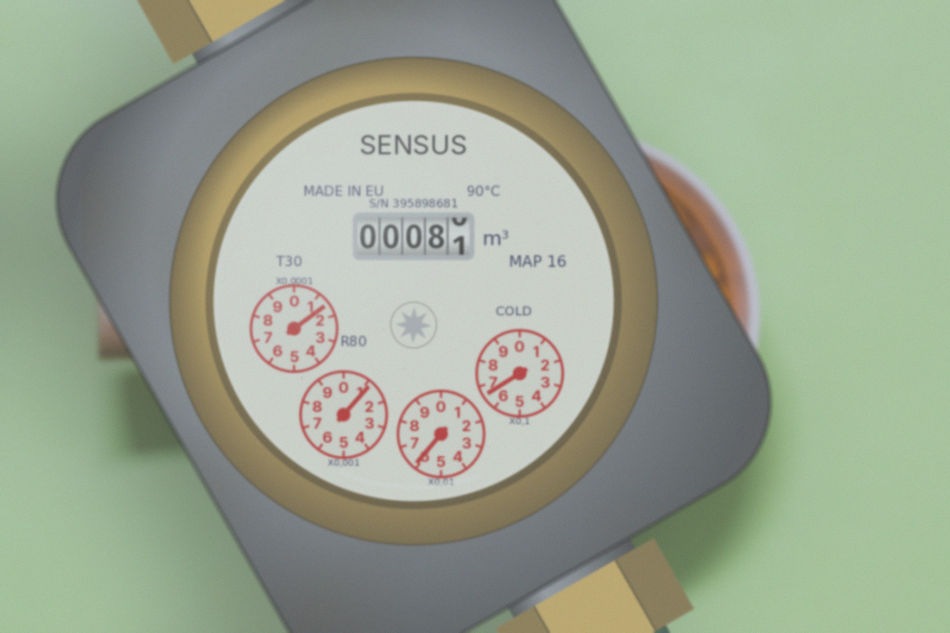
80.6611 m³
